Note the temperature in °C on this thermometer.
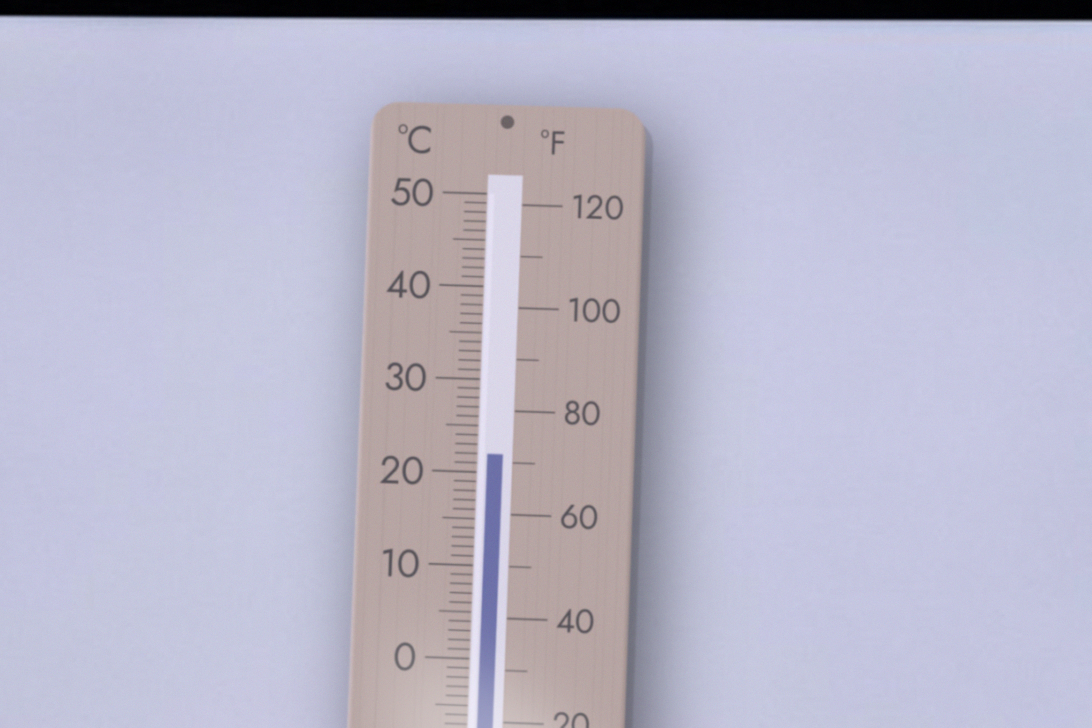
22 °C
